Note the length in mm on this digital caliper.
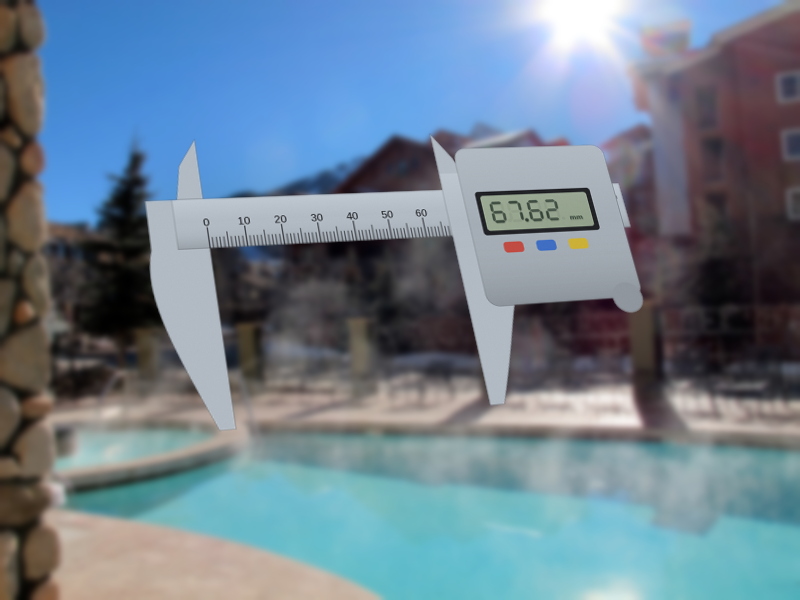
67.62 mm
